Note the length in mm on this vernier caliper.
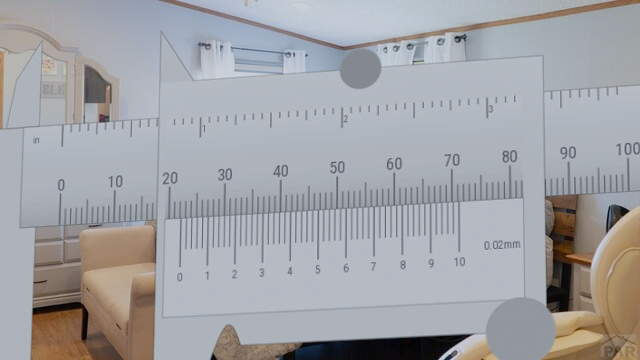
22.2 mm
